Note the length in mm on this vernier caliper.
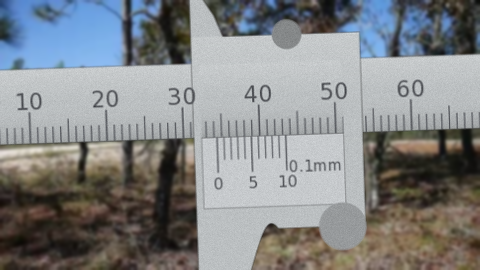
34.4 mm
